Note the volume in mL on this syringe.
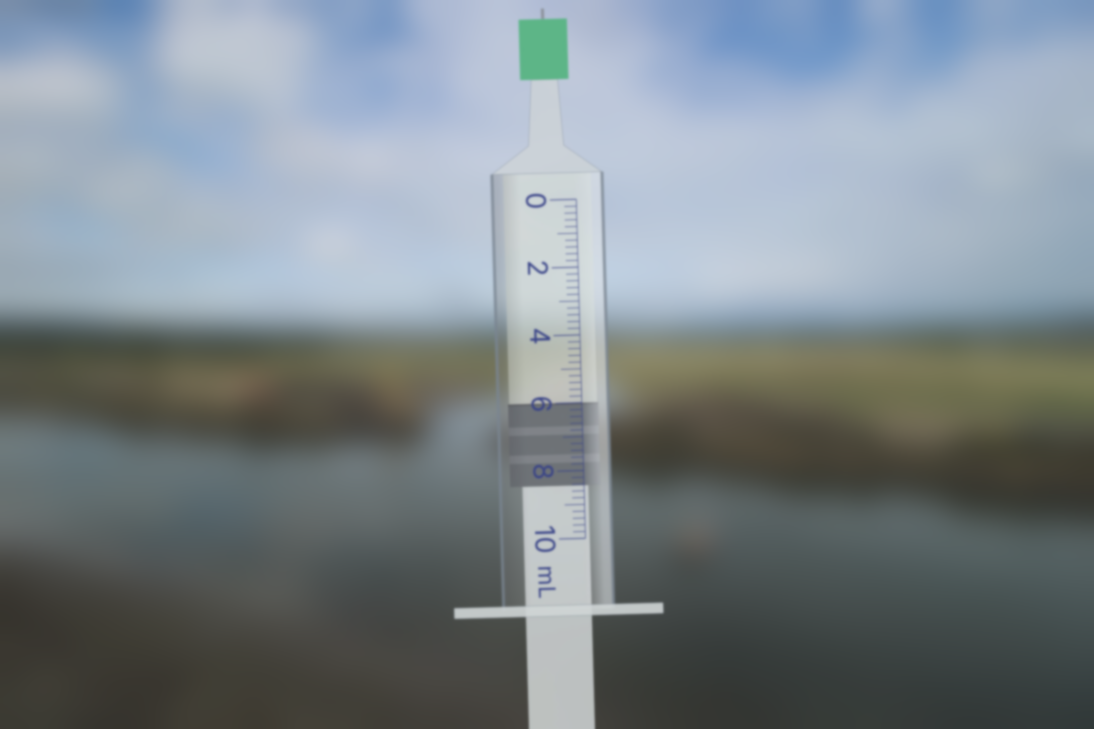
6 mL
